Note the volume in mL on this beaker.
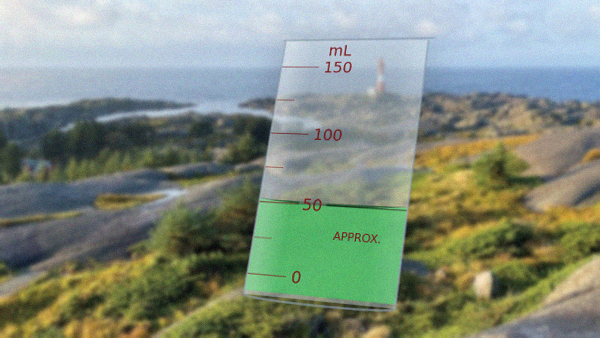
50 mL
